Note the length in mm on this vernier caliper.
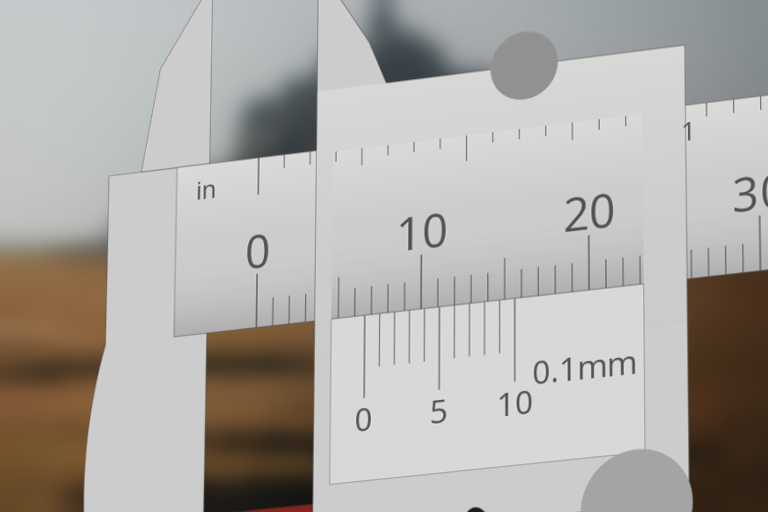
6.6 mm
